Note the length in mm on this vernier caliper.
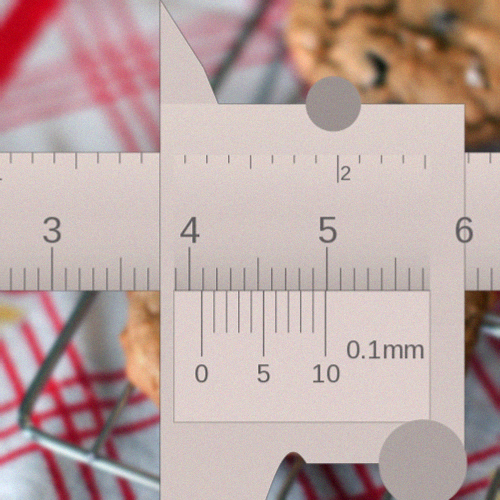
40.9 mm
